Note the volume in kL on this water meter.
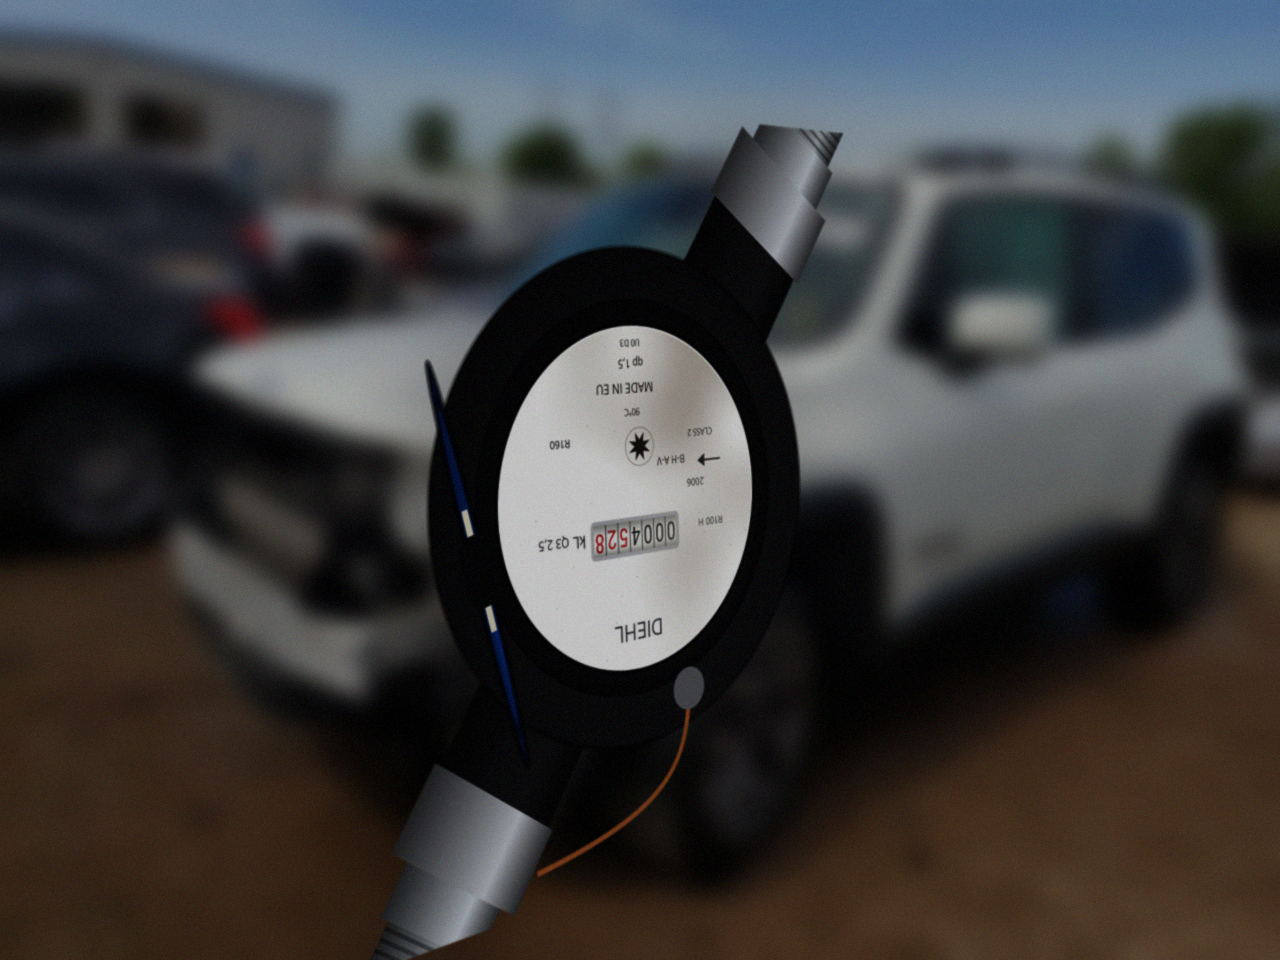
4.528 kL
